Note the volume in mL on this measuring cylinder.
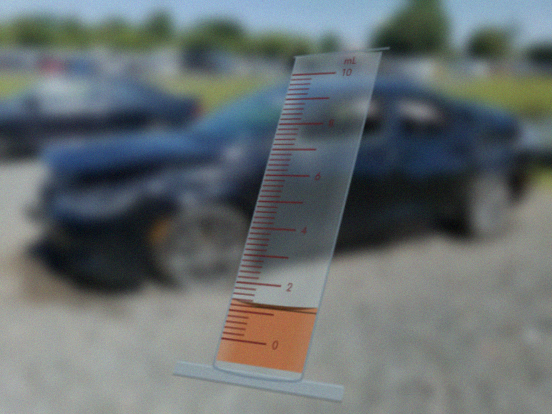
1.2 mL
